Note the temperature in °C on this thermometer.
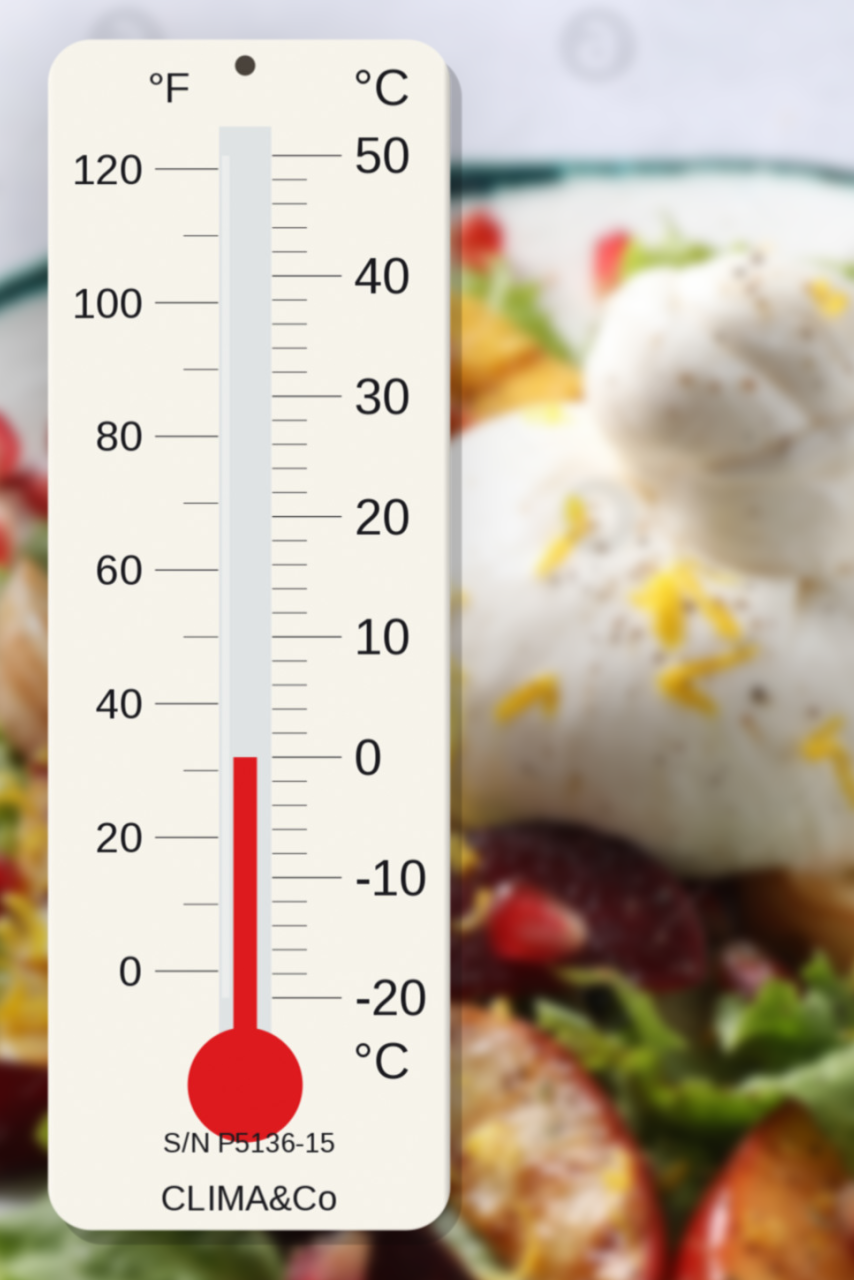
0 °C
